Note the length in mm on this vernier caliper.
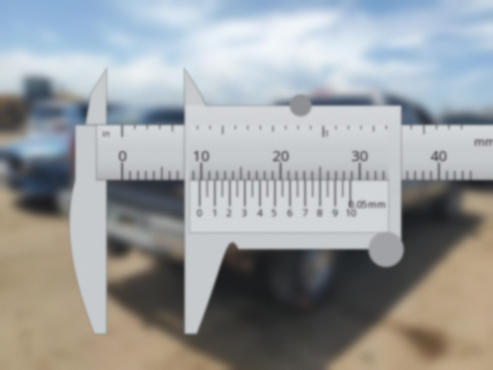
9.8 mm
